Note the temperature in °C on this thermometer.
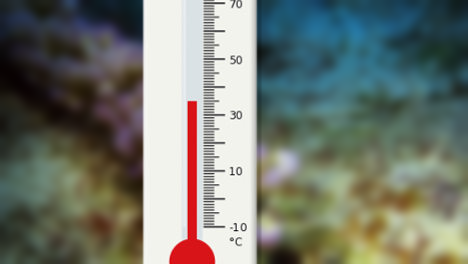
35 °C
